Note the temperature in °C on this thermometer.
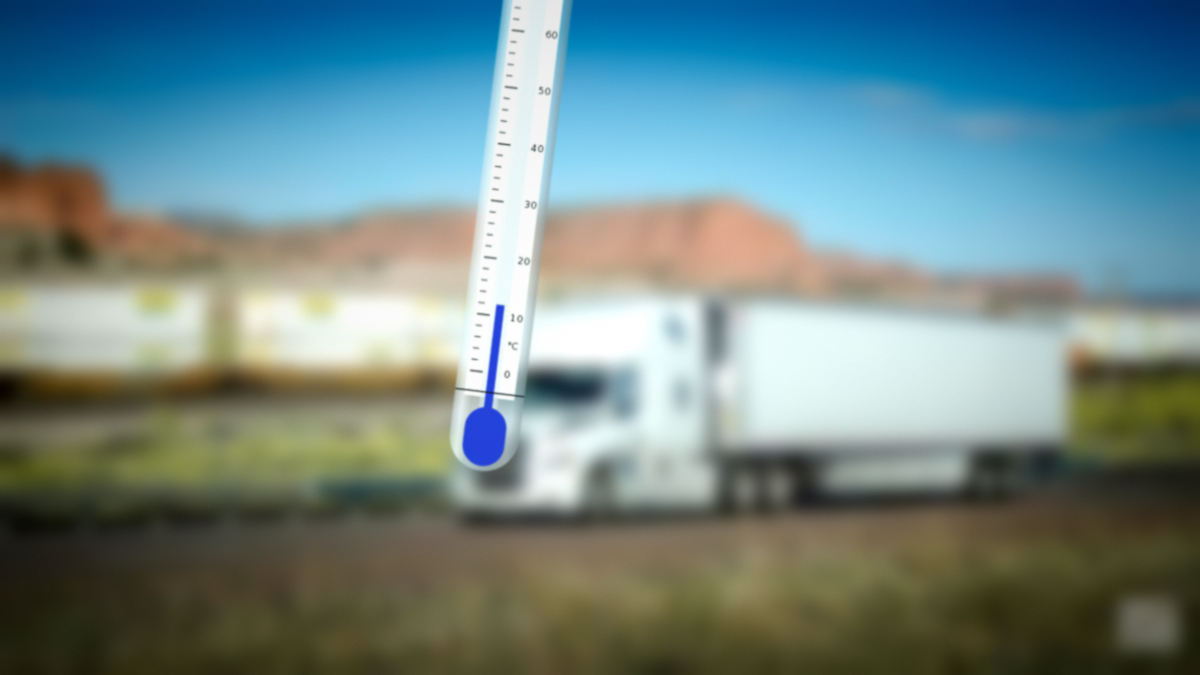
12 °C
